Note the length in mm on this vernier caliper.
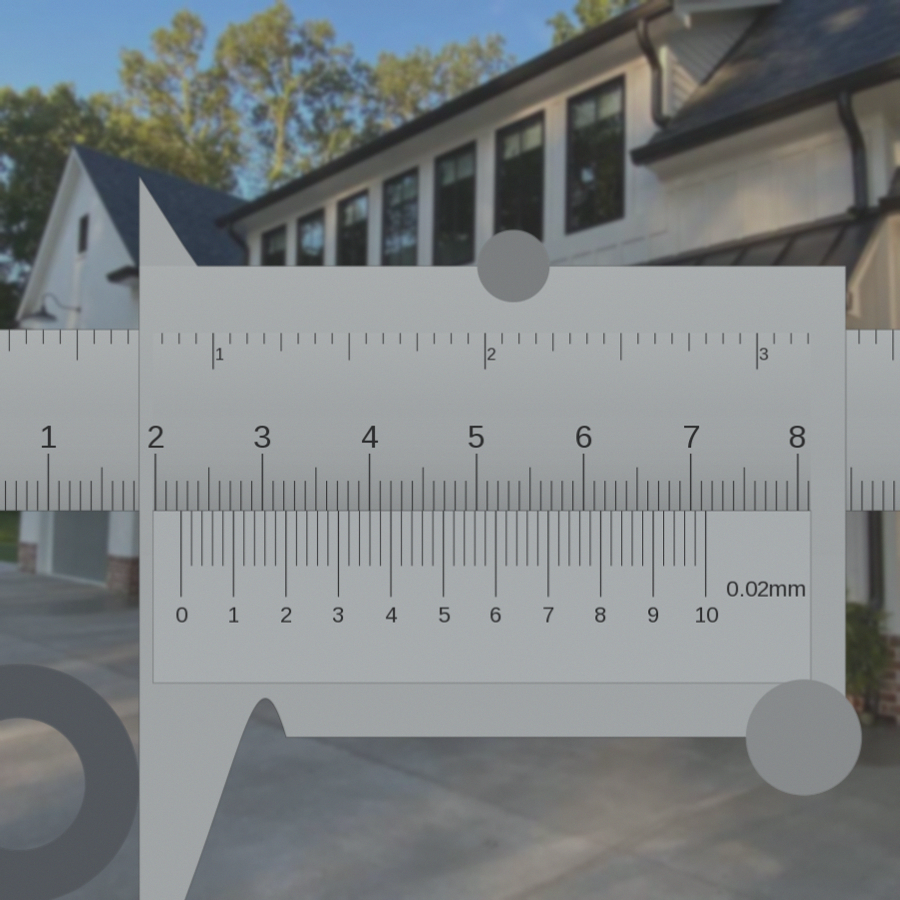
22.4 mm
